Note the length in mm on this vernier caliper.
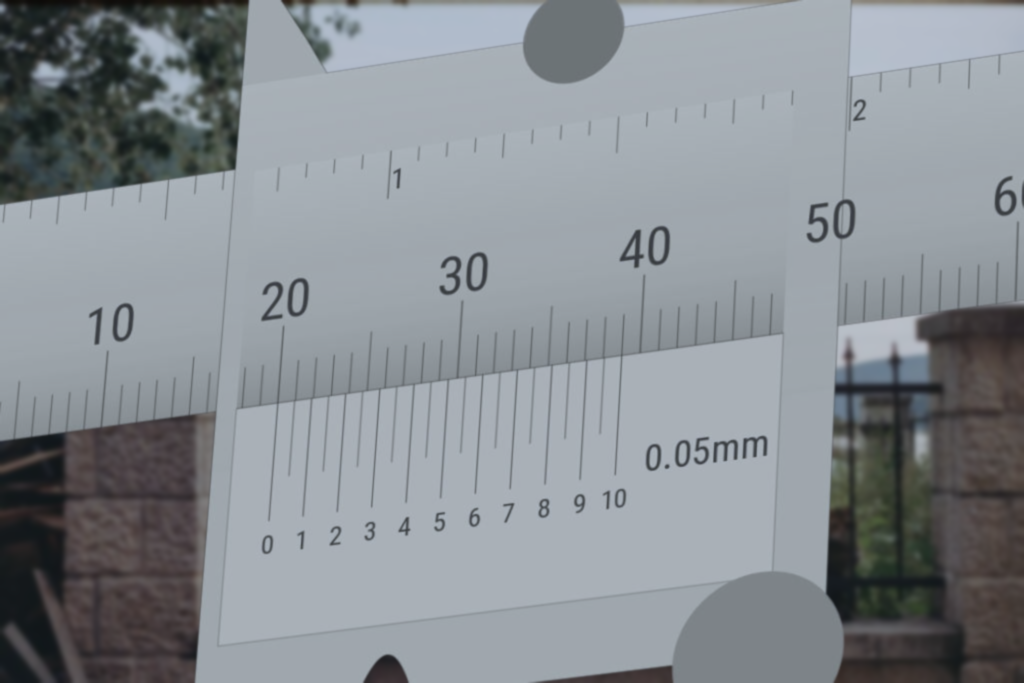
20.0 mm
